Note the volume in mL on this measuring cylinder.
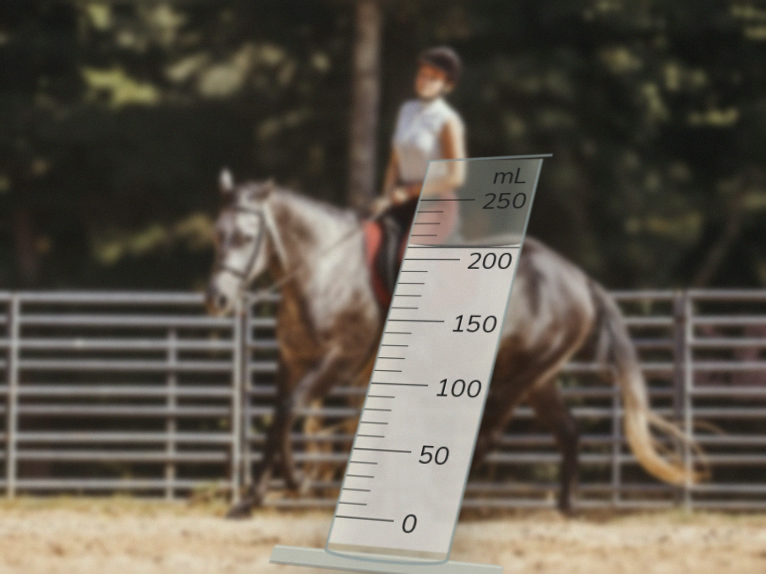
210 mL
